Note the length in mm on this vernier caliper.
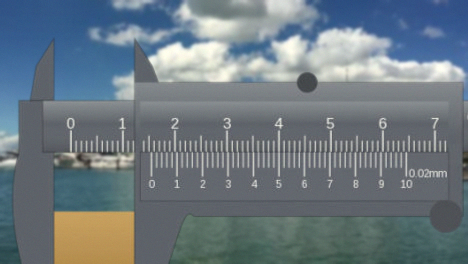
15.5 mm
